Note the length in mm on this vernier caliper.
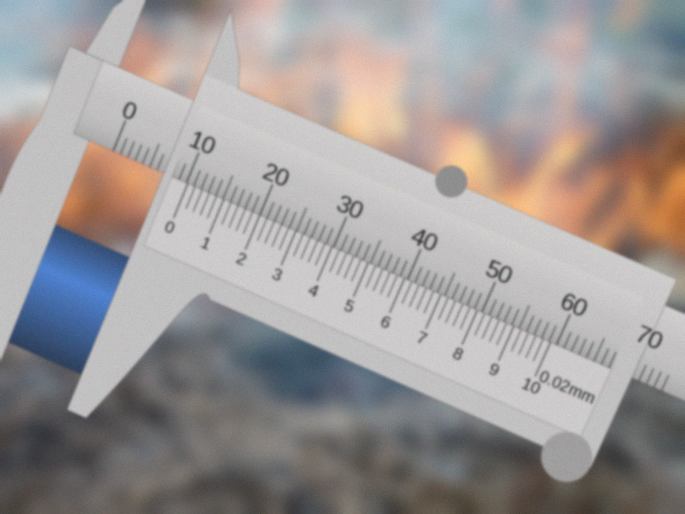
10.2 mm
